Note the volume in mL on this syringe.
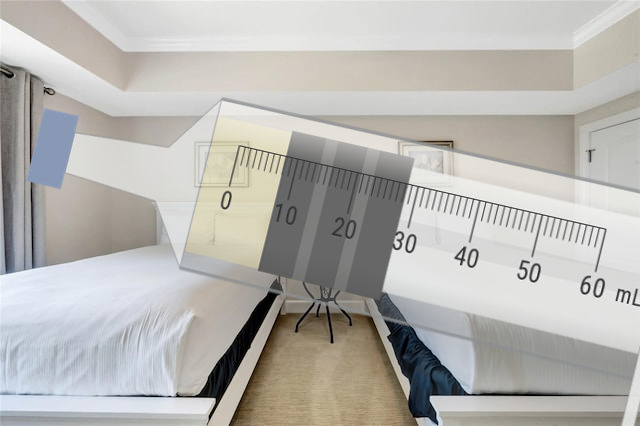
8 mL
